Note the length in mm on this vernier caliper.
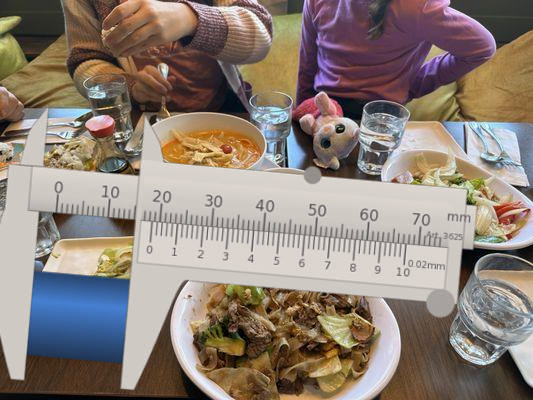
18.5 mm
